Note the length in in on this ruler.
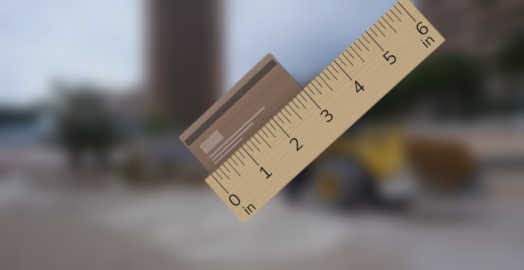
3 in
